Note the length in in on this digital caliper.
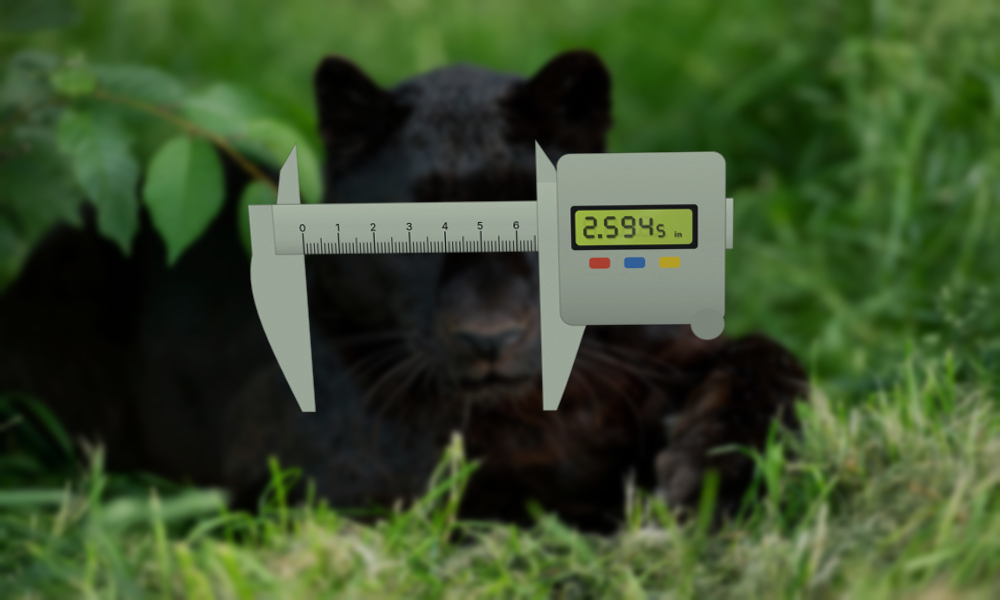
2.5945 in
